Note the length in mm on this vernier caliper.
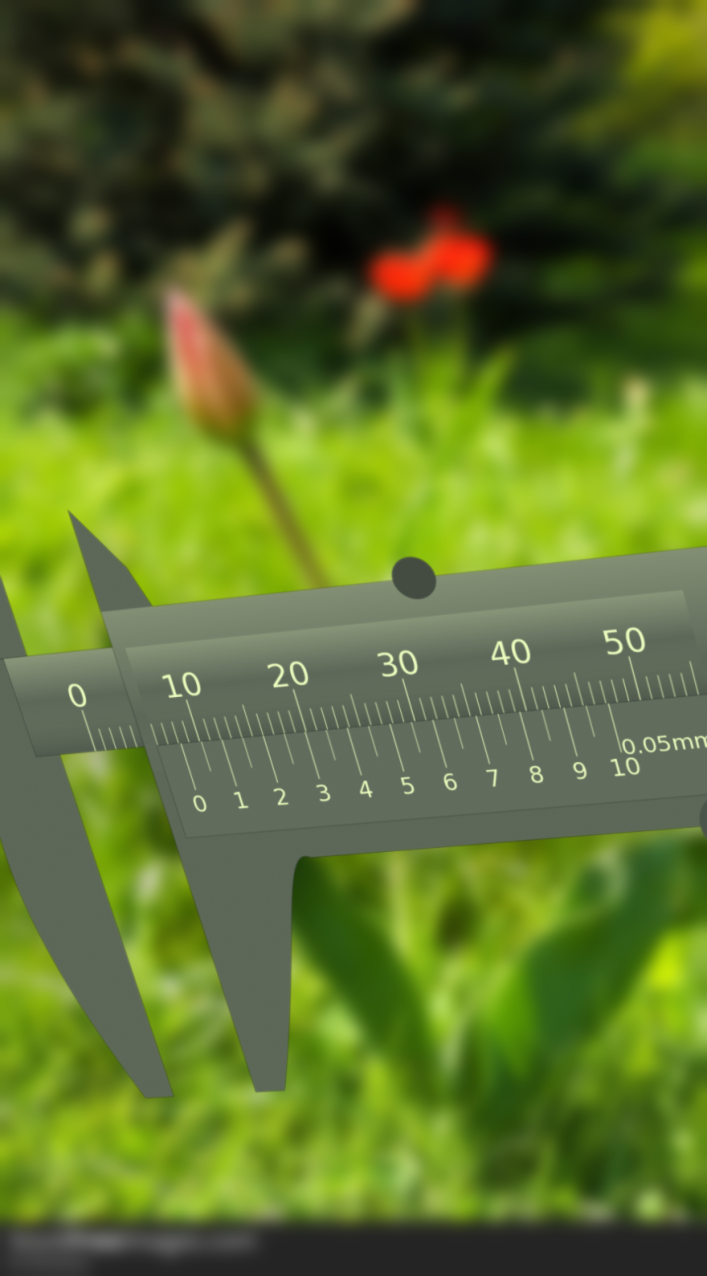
8.2 mm
